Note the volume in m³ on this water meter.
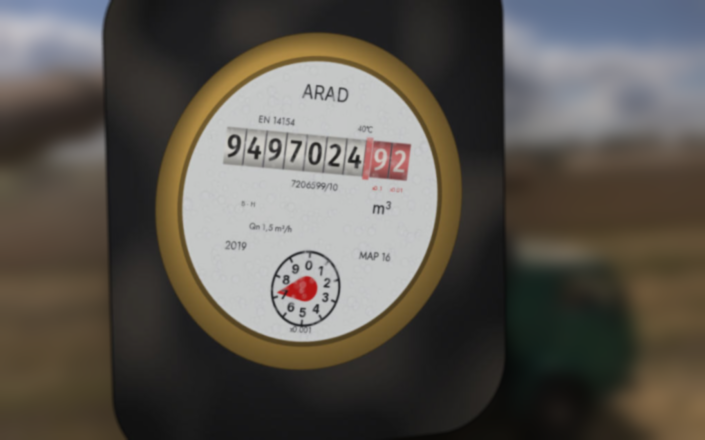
9497024.927 m³
